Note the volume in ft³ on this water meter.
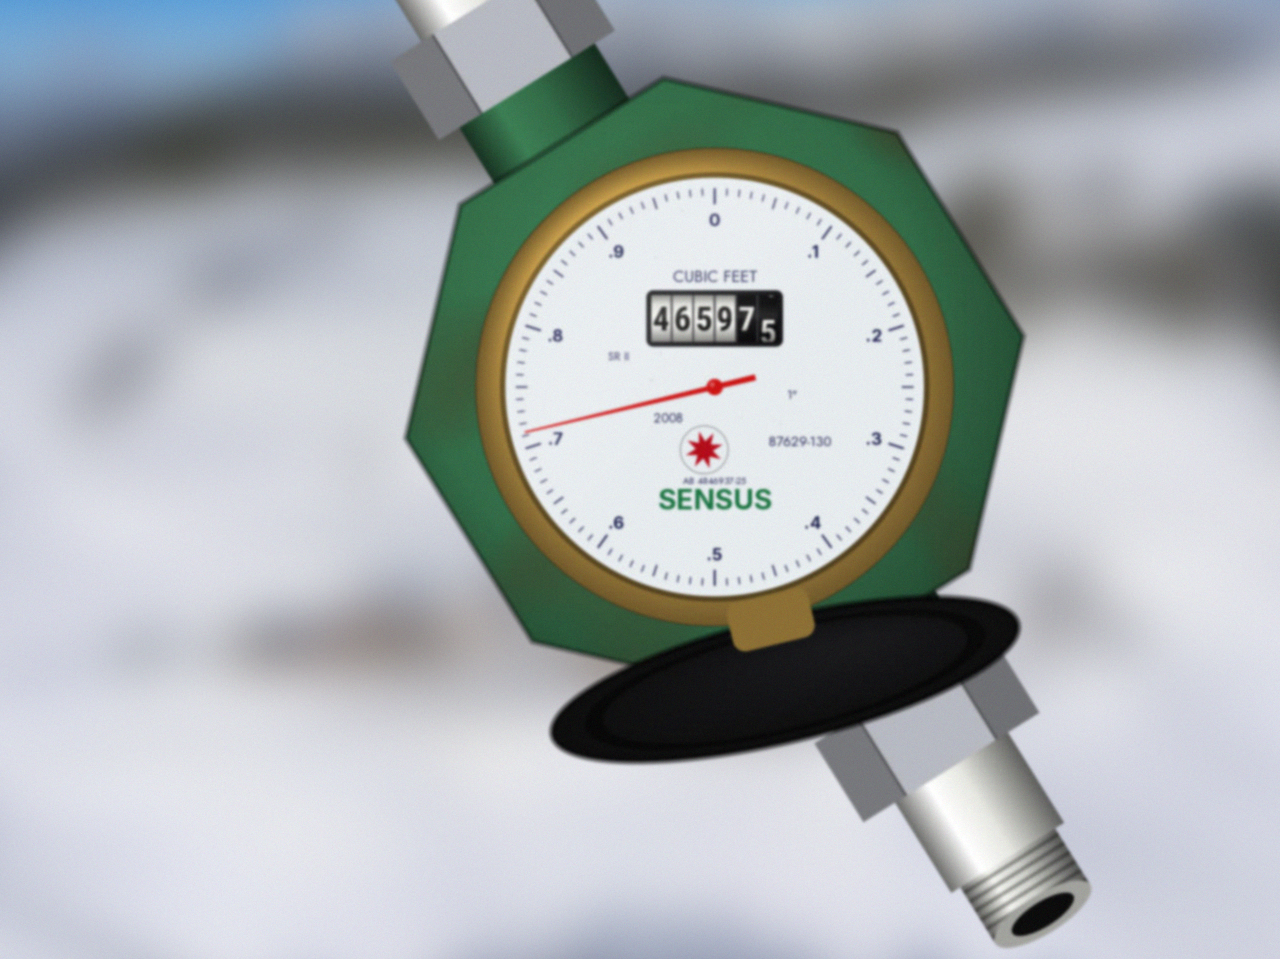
465974.71 ft³
